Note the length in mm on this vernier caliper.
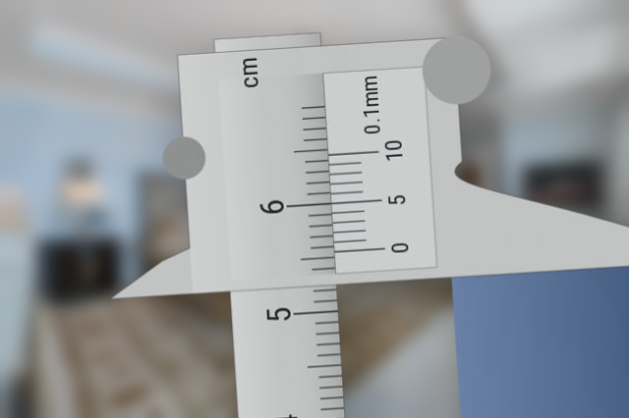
55.5 mm
